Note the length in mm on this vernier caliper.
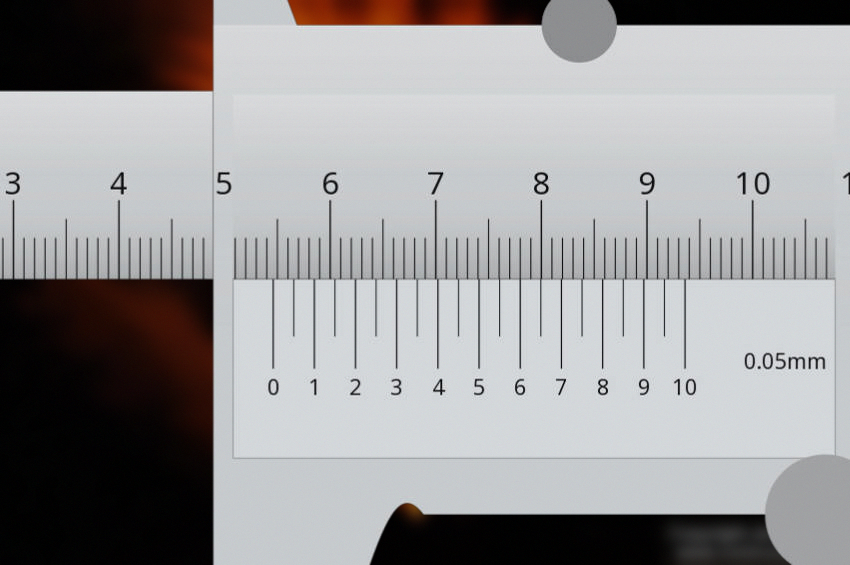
54.6 mm
